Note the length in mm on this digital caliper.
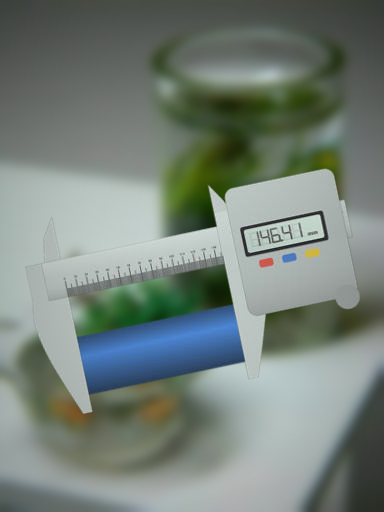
146.41 mm
